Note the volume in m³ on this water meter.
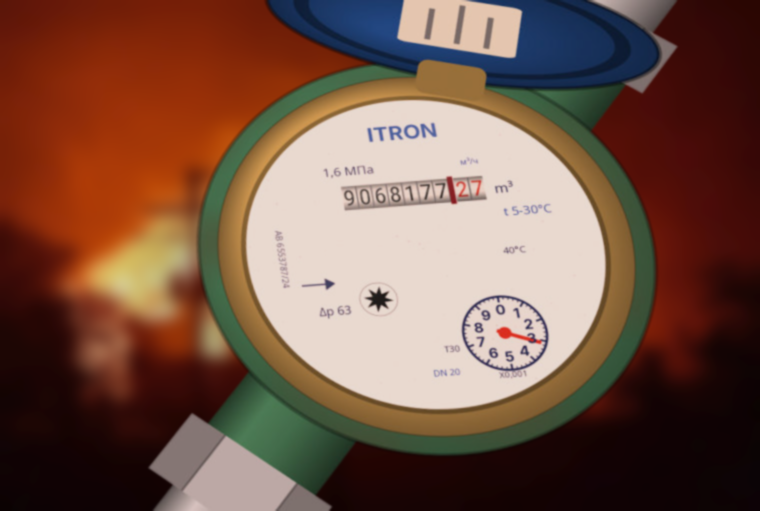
9068177.273 m³
